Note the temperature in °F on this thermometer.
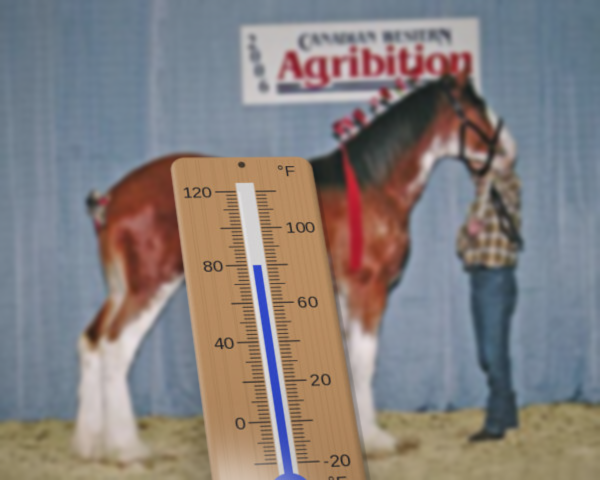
80 °F
